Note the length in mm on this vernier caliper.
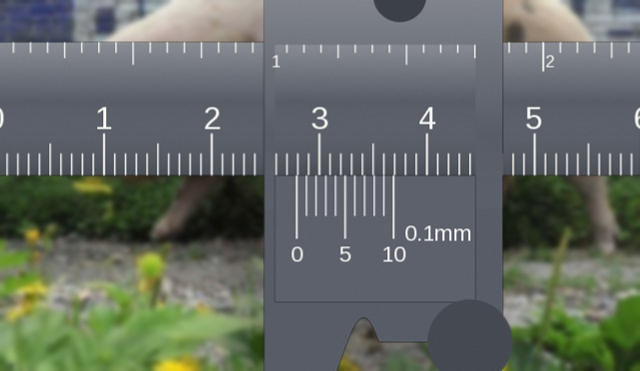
27.9 mm
